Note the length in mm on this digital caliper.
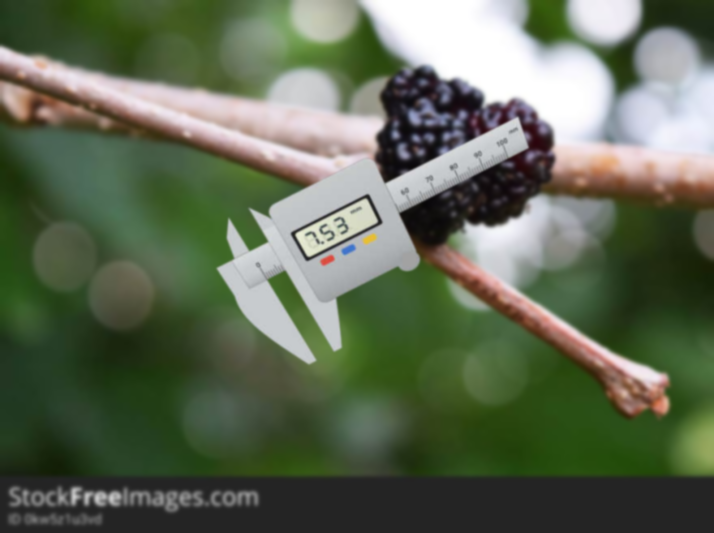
7.53 mm
